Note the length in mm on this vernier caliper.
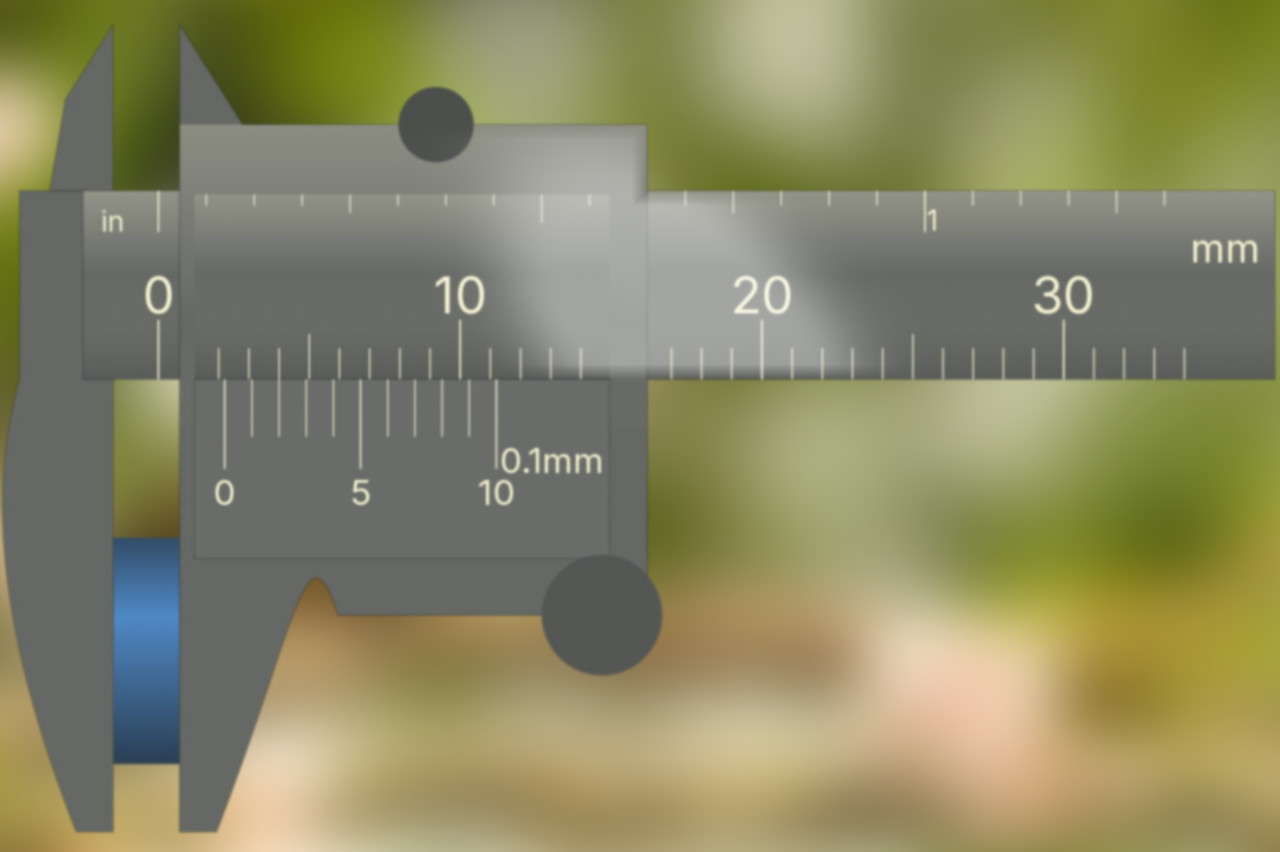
2.2 mm
